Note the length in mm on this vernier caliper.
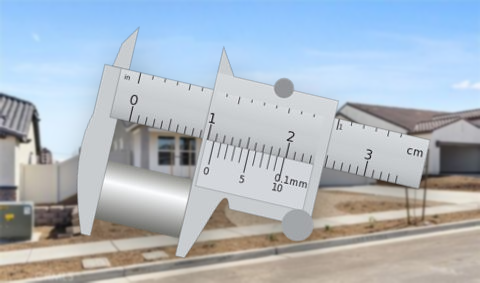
10.8 mm
